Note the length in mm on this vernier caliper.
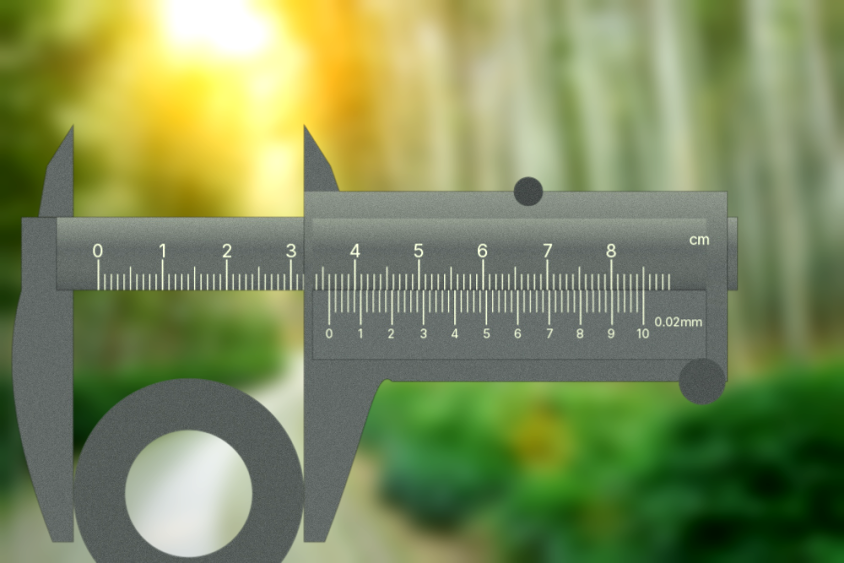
36.0 mm
